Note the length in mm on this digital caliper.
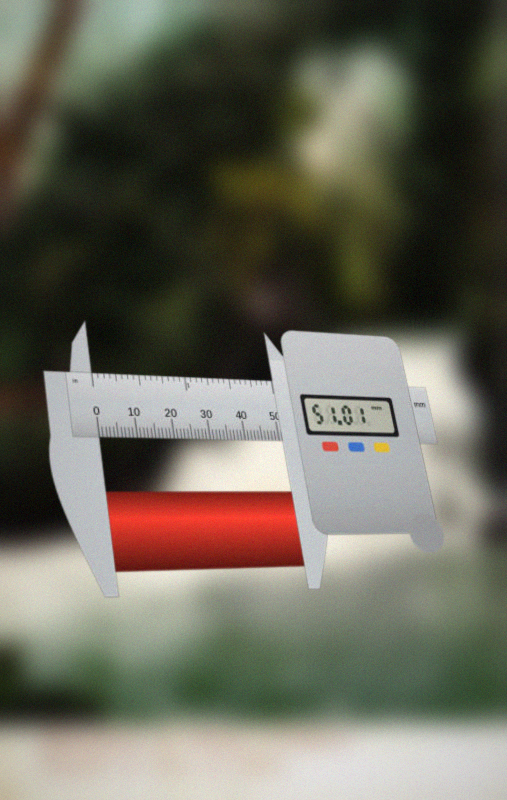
51.01 mm
